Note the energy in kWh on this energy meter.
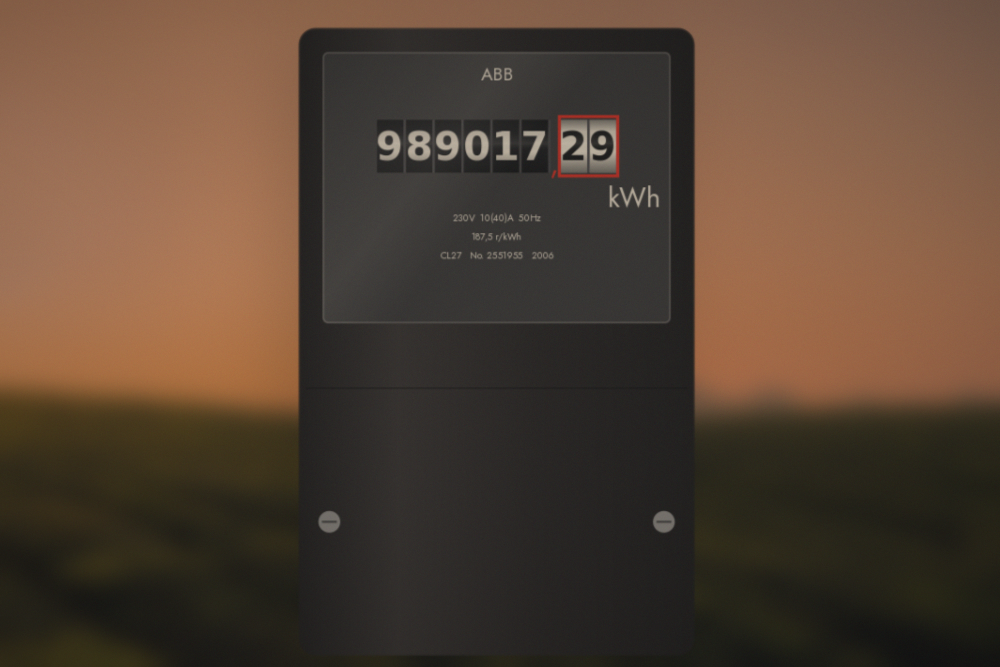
989017.29 kWh
